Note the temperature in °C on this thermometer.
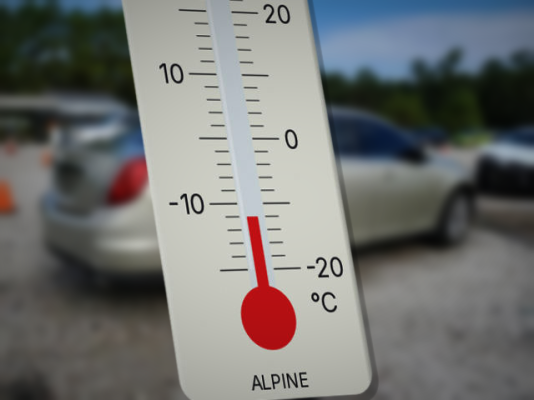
-12 °C
